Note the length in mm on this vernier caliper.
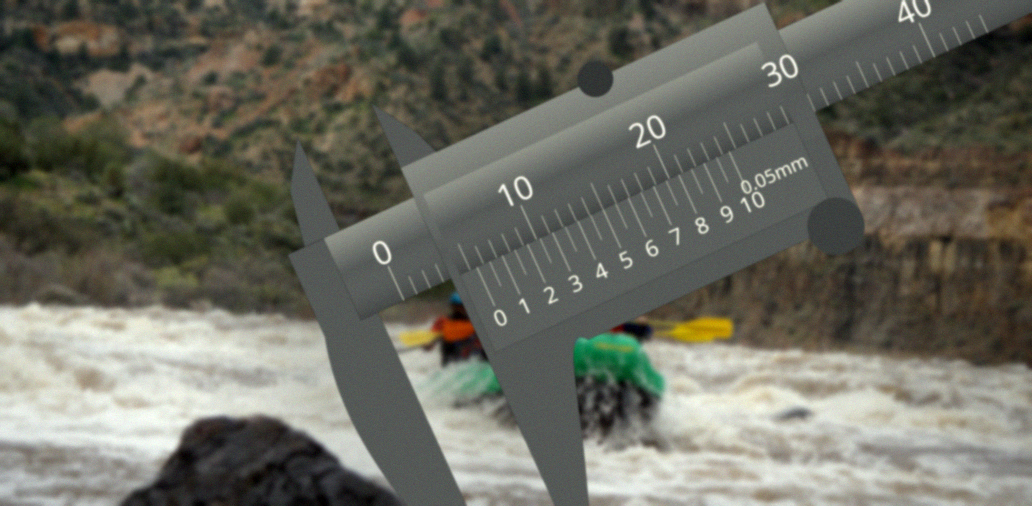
5.5 mm
